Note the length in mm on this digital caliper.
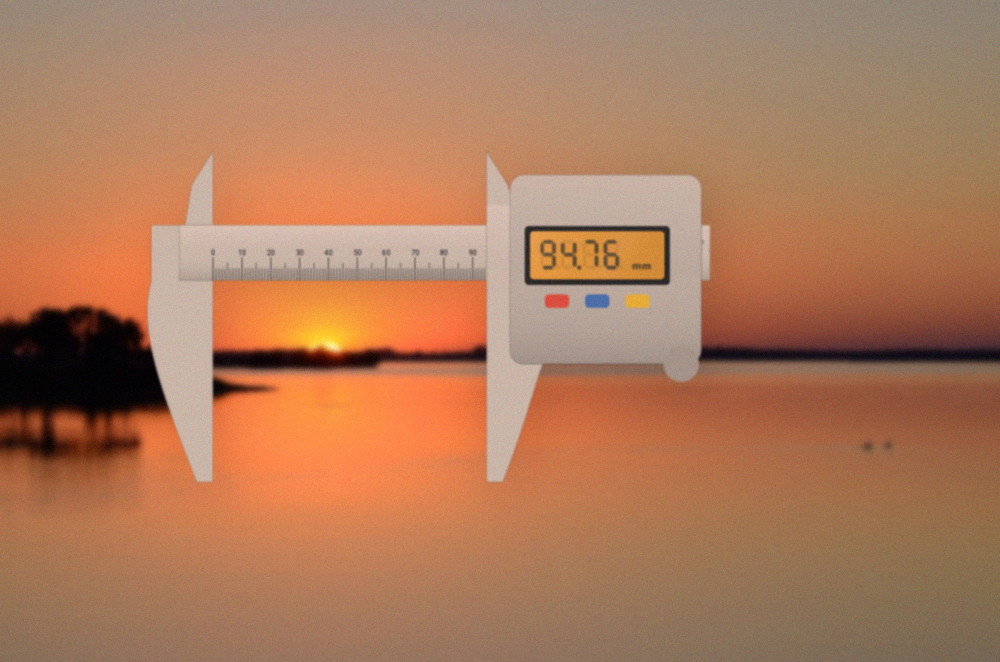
94.76 mm
